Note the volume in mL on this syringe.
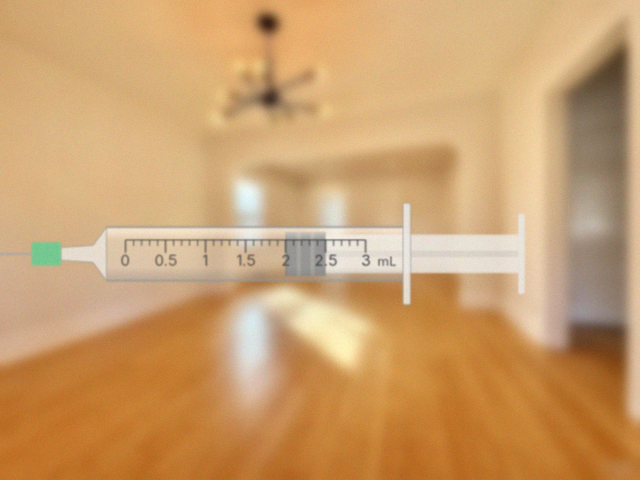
2 mL
